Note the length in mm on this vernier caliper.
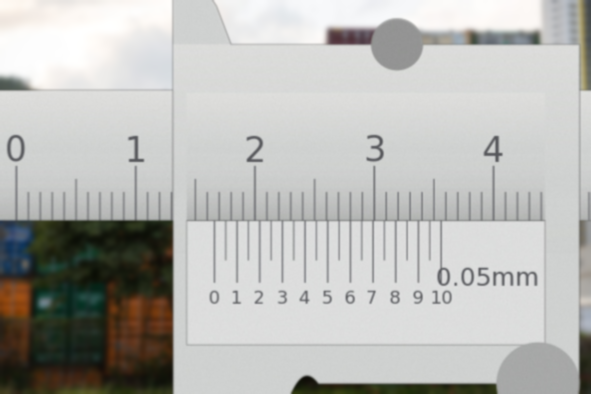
16.6 mm
